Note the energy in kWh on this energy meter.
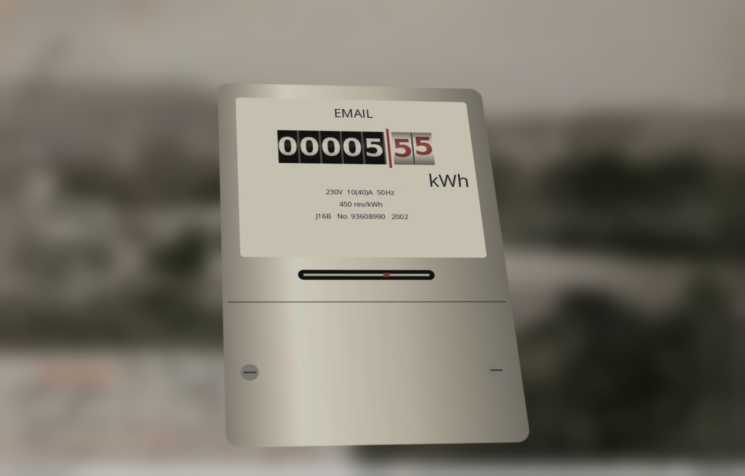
5.55 kWh
